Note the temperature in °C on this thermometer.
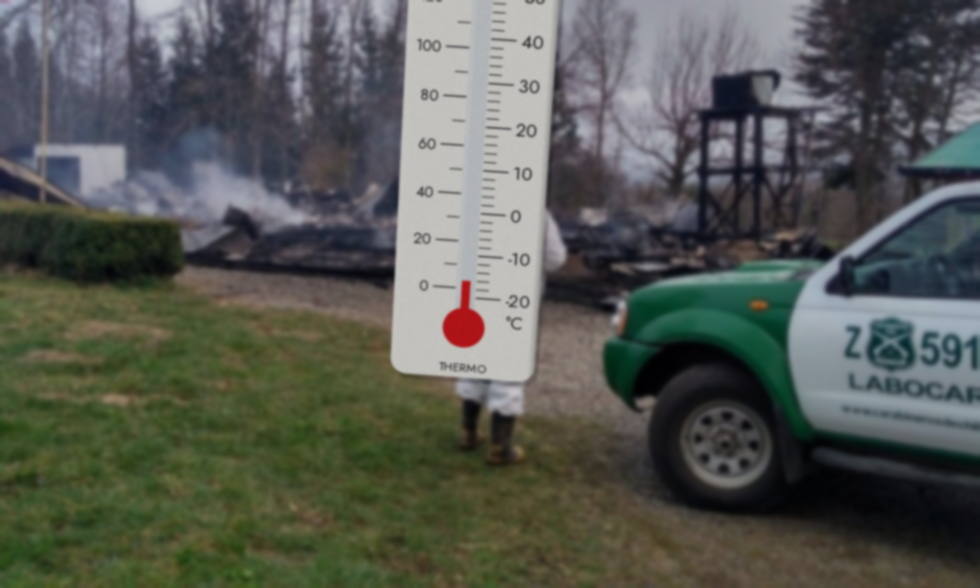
-16 °C
